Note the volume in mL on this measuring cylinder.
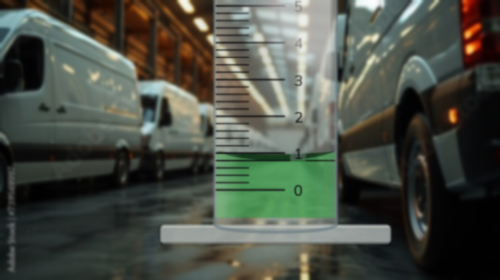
0.8 mL
